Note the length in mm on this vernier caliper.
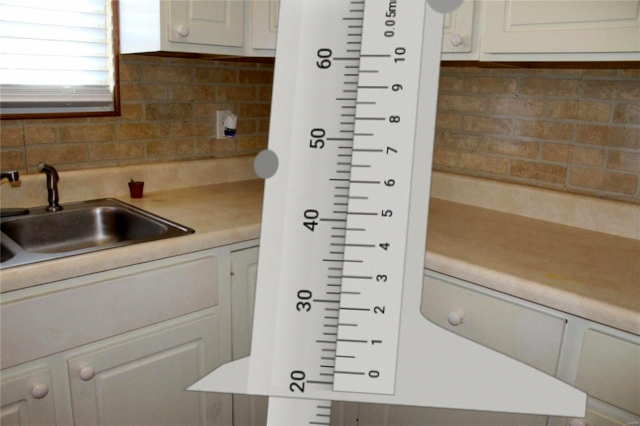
21.4 mm
